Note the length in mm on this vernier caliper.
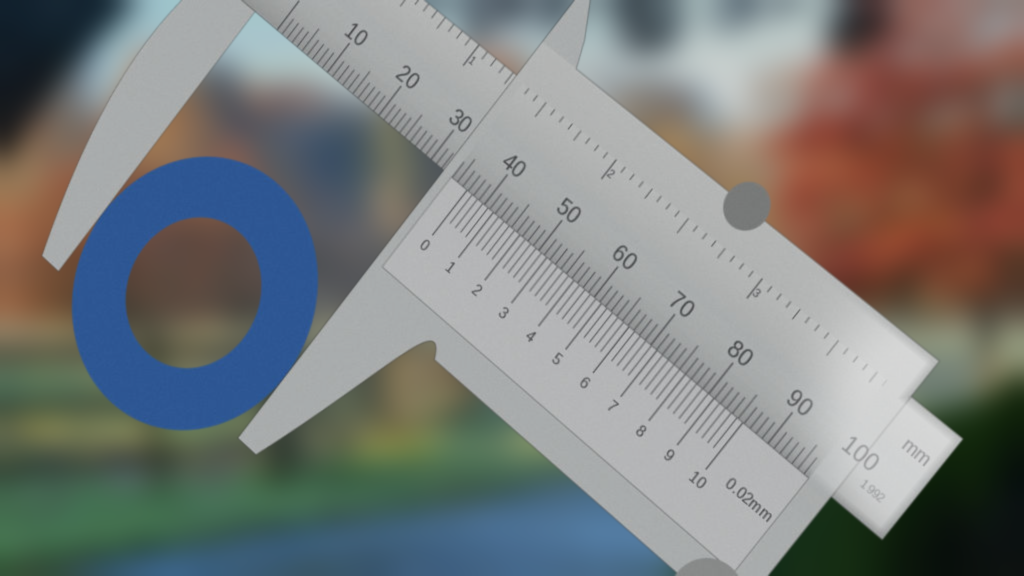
36.8 mm
